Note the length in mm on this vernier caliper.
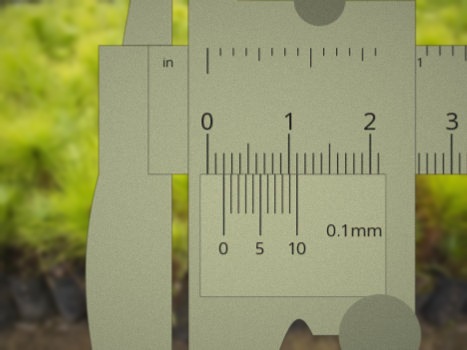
2.0 mm
